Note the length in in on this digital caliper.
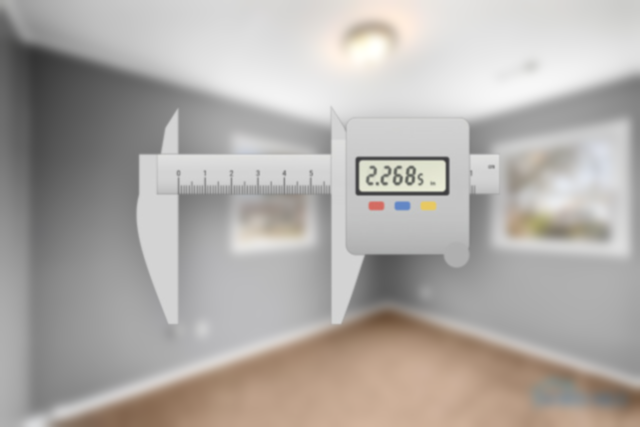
2.2685 in
